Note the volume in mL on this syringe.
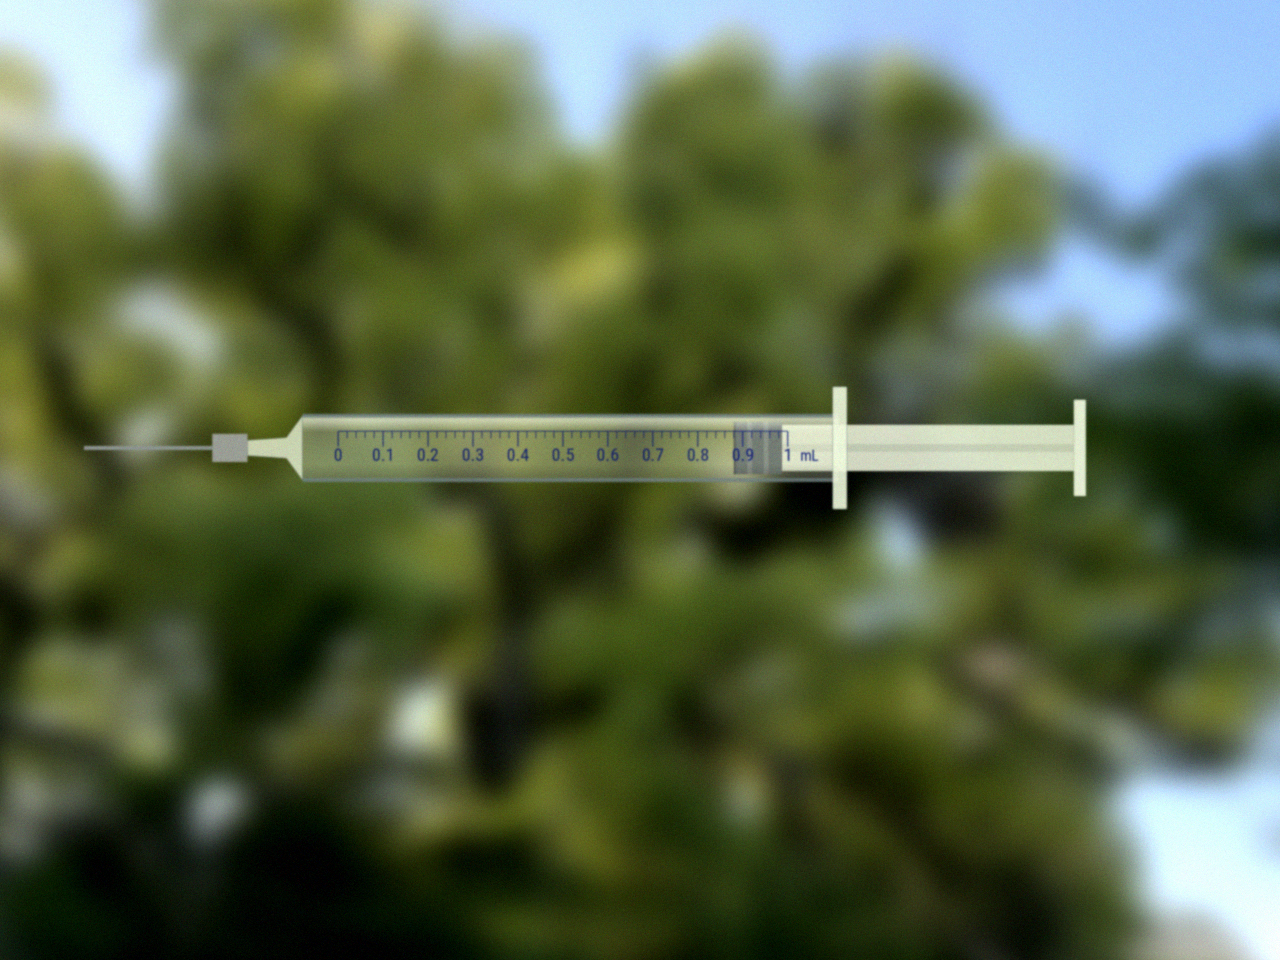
0.88 mL
